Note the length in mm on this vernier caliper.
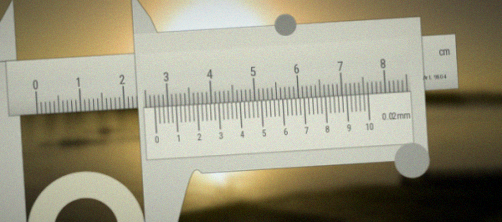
27.0 mm
